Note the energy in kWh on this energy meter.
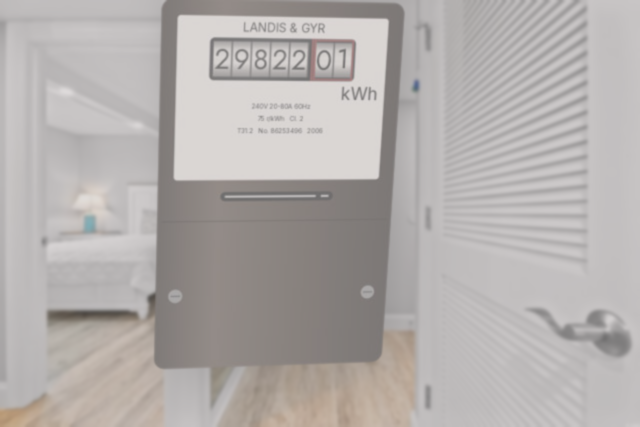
29822.01 kWh
